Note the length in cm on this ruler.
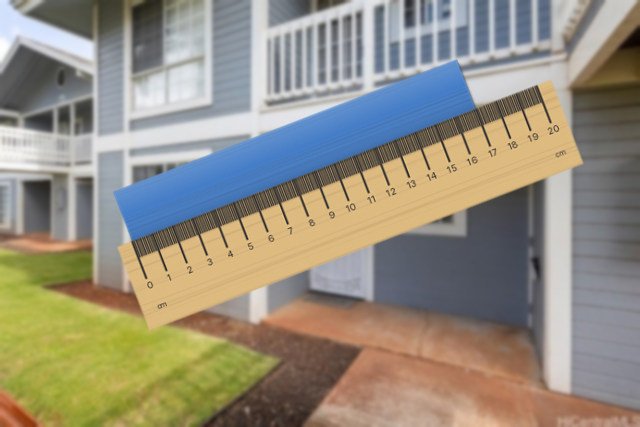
17 cm
